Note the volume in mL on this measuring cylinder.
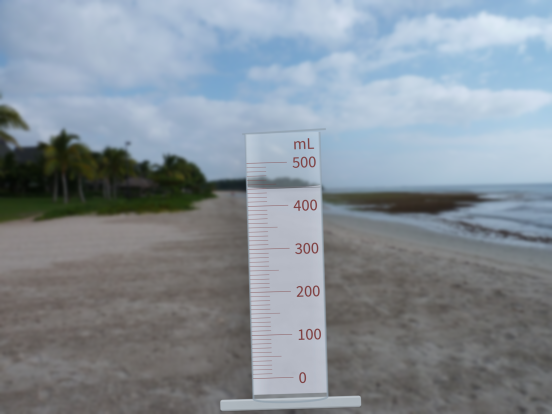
440 mL
